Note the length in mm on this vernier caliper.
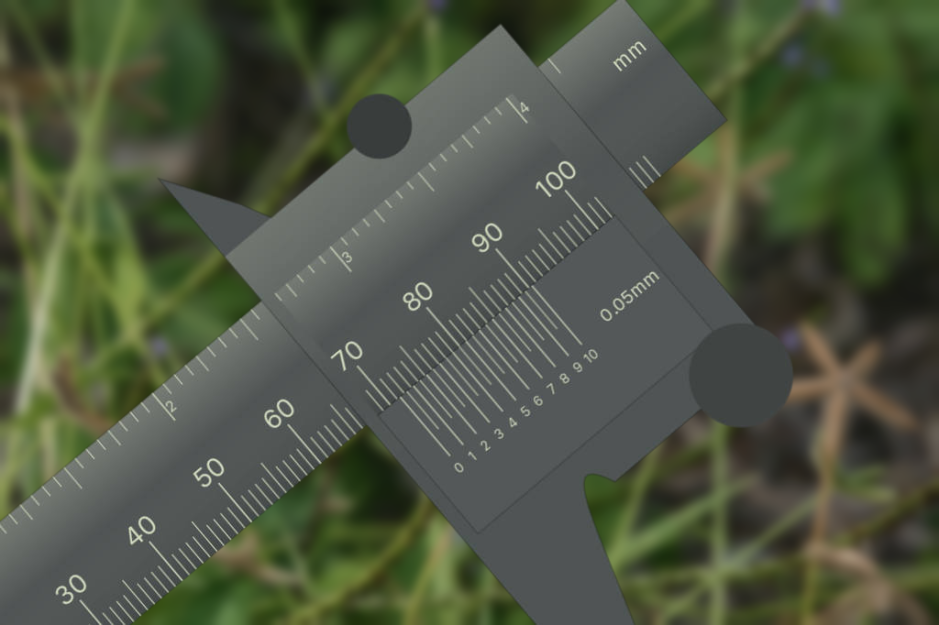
71.4 mm
